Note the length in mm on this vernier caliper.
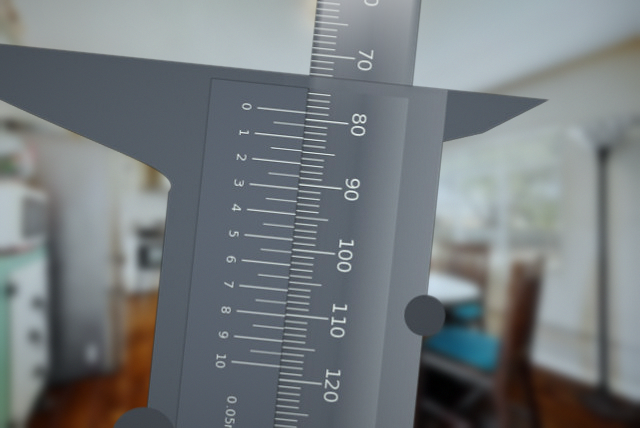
79.0 mm
